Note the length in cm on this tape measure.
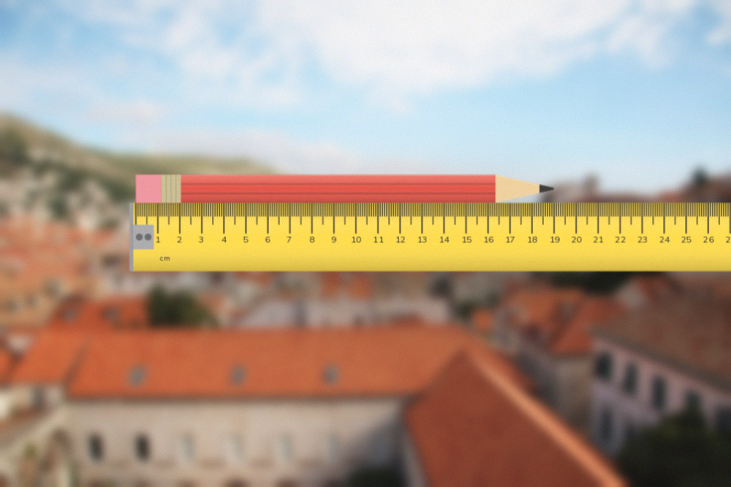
19 cm
